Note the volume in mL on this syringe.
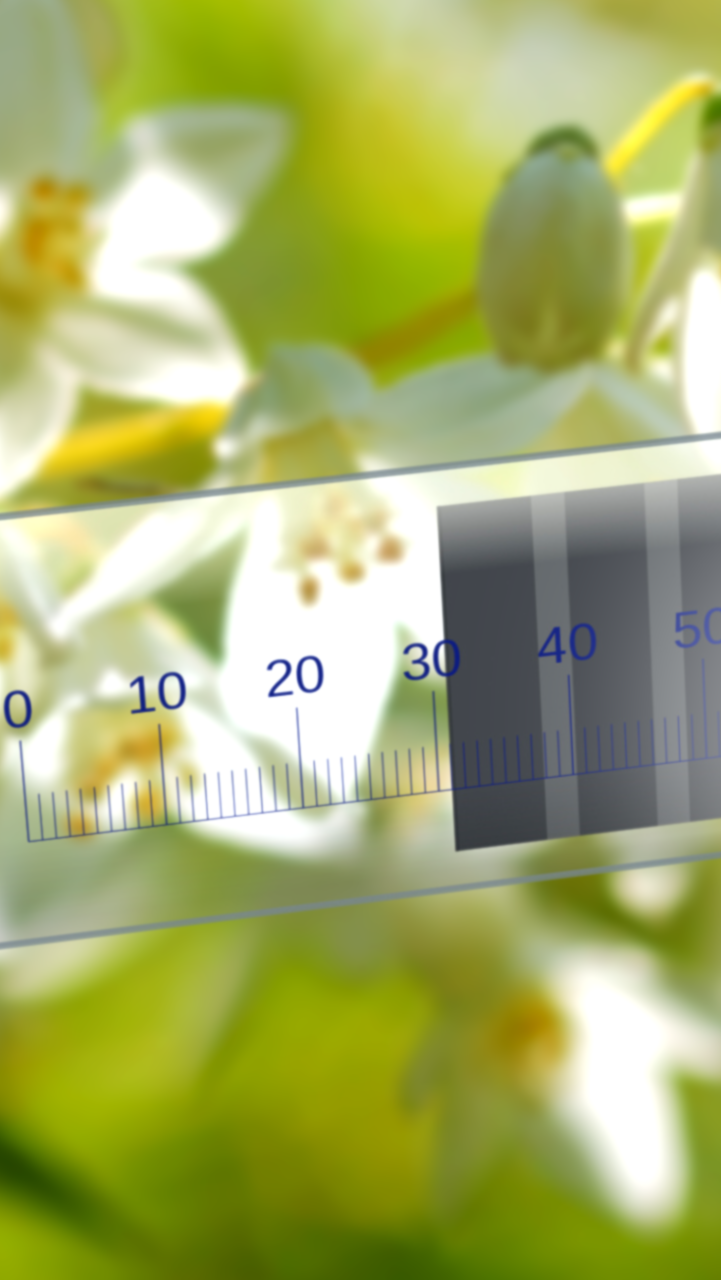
31 mL
